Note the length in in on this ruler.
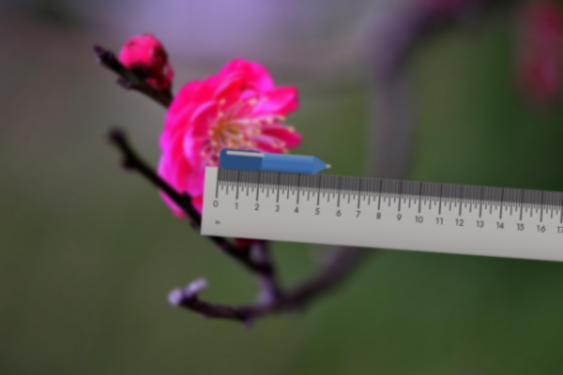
5.5 in
